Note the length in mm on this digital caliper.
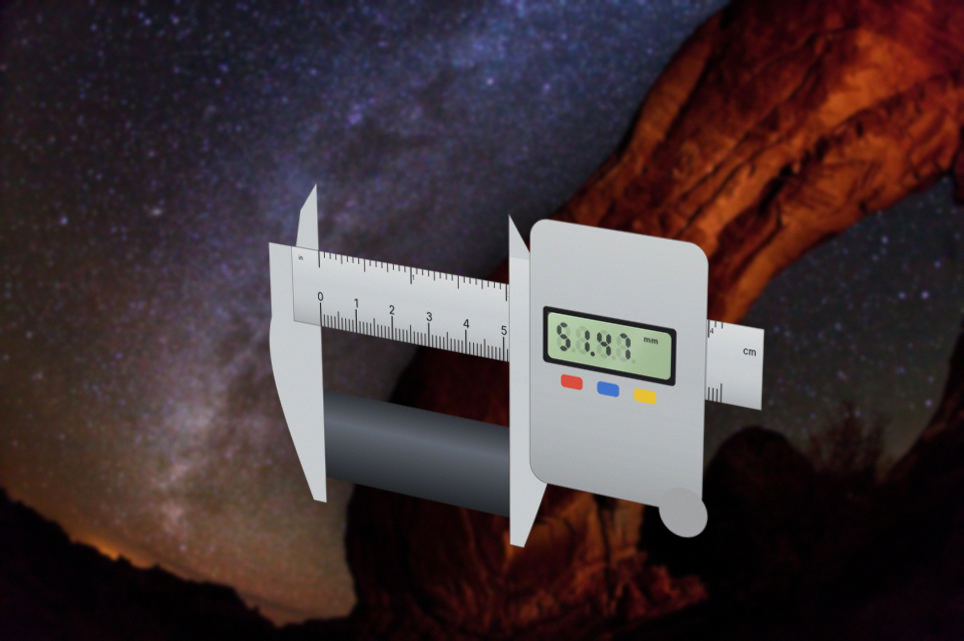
51.47 mm
